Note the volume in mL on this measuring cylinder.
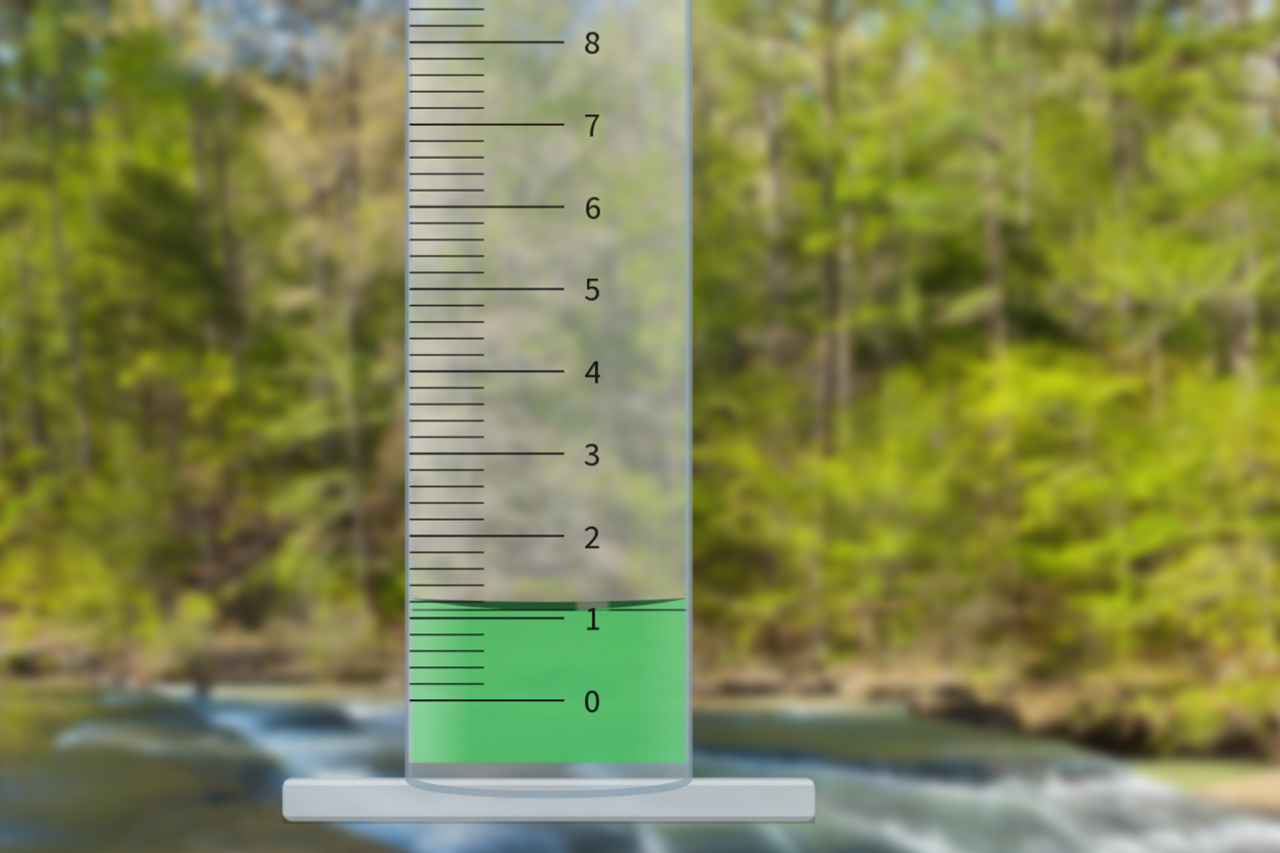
1.1 mL
